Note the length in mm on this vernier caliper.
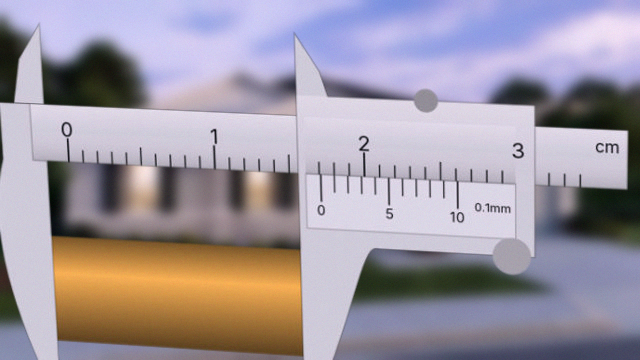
17.1 mm
